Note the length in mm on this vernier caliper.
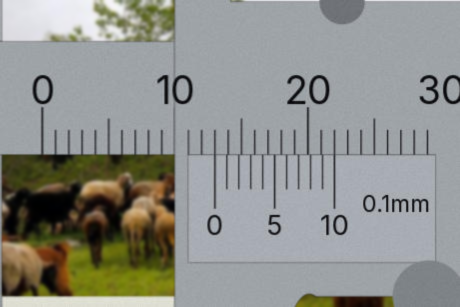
13.0 mm
